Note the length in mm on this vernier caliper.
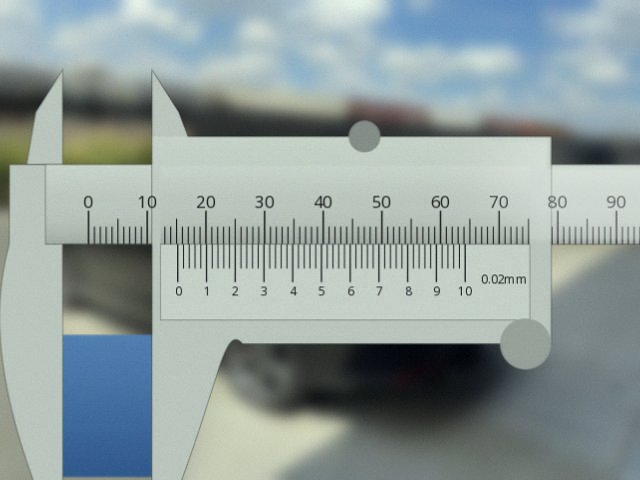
15.2 mm
